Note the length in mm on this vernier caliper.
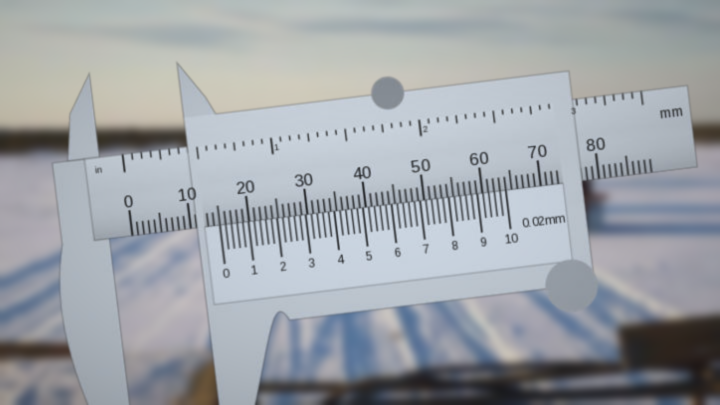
15.0 mm
